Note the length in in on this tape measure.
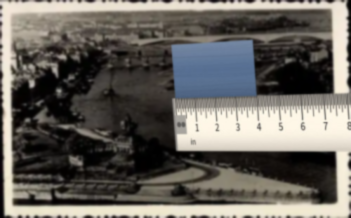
4 in
